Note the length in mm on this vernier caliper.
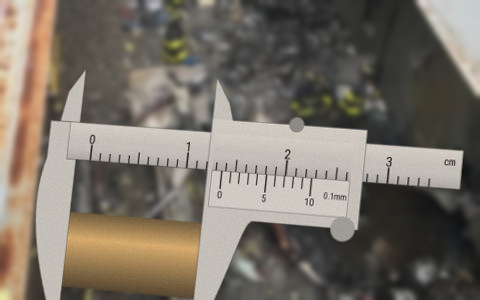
13.6 mm
